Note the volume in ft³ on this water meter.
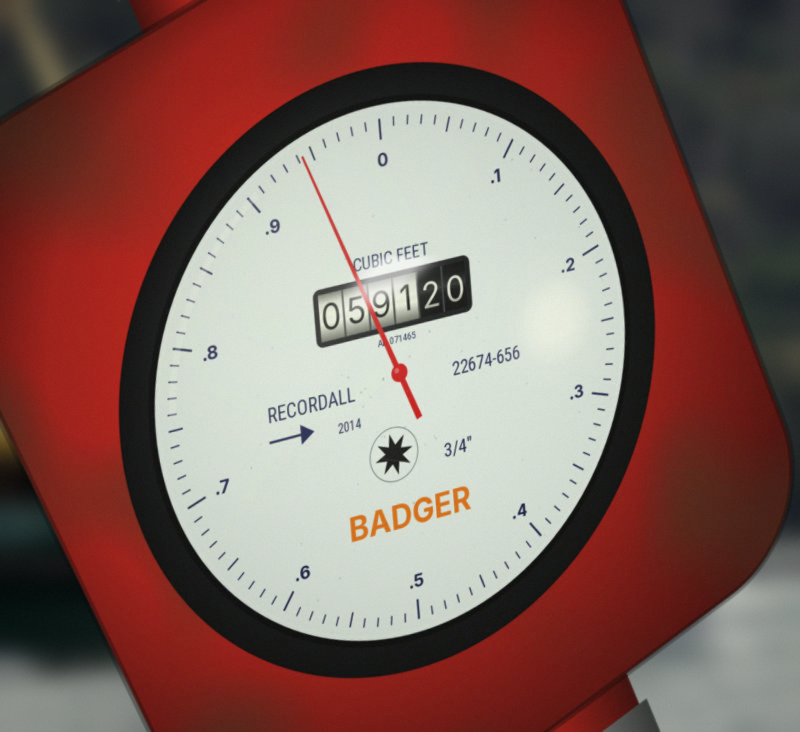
59119.94 ft³
